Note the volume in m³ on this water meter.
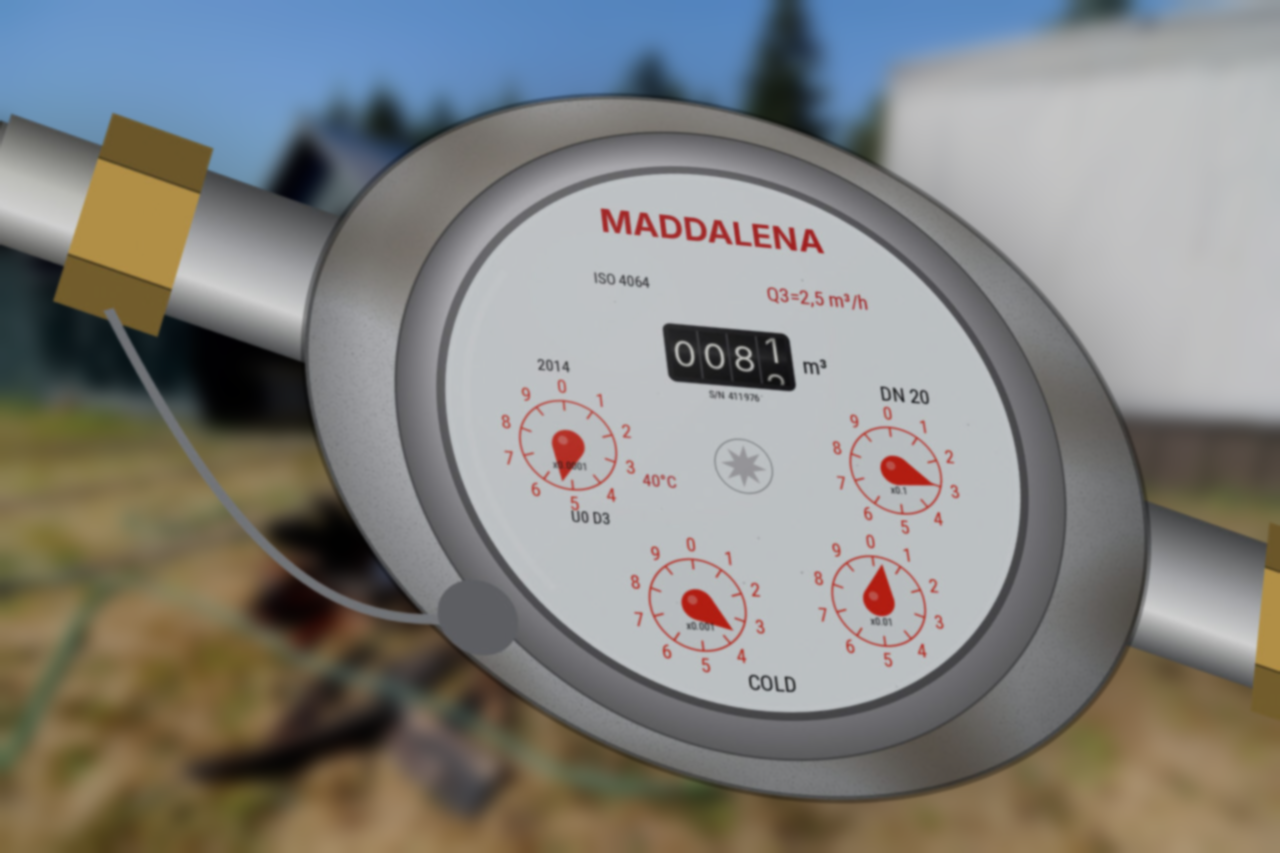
81.3035 m³
